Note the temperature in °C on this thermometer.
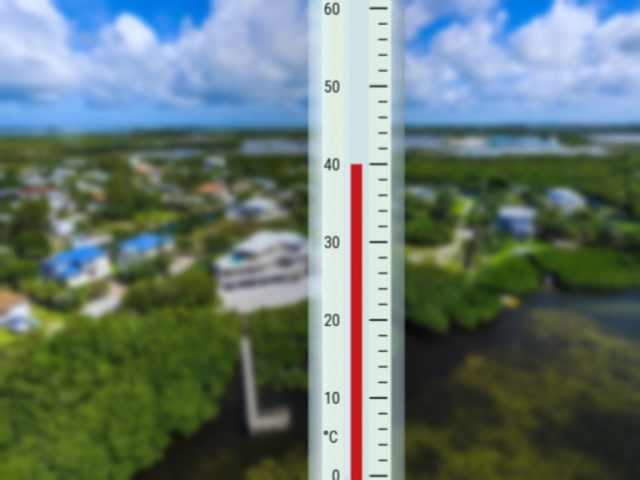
40 °C
